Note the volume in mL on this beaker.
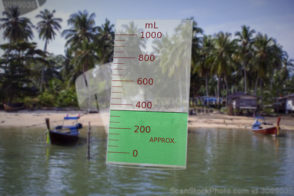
350 mL
